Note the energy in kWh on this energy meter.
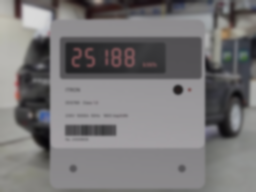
25188 kWh
